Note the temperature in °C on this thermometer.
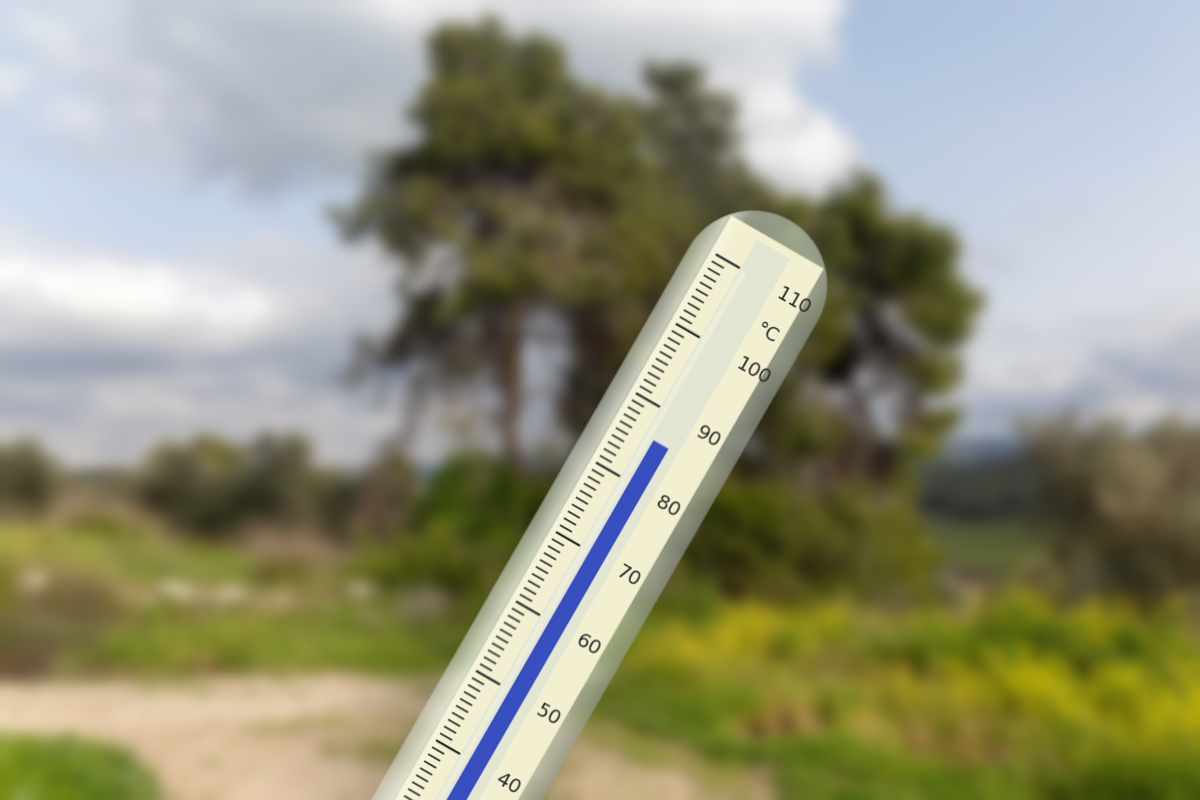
86 °C
